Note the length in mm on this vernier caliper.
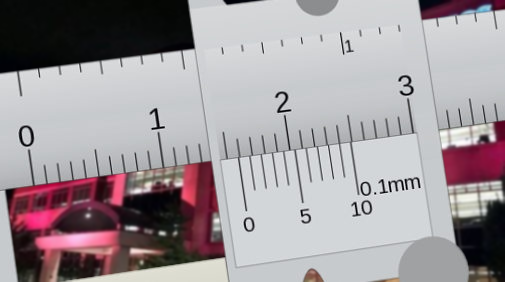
15.9 mm
